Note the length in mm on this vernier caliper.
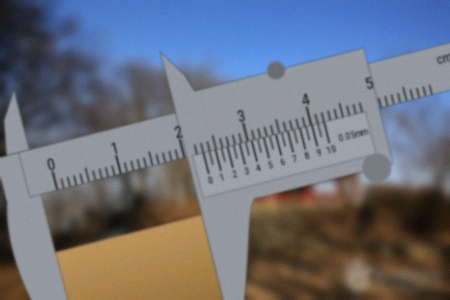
23.0 mm
